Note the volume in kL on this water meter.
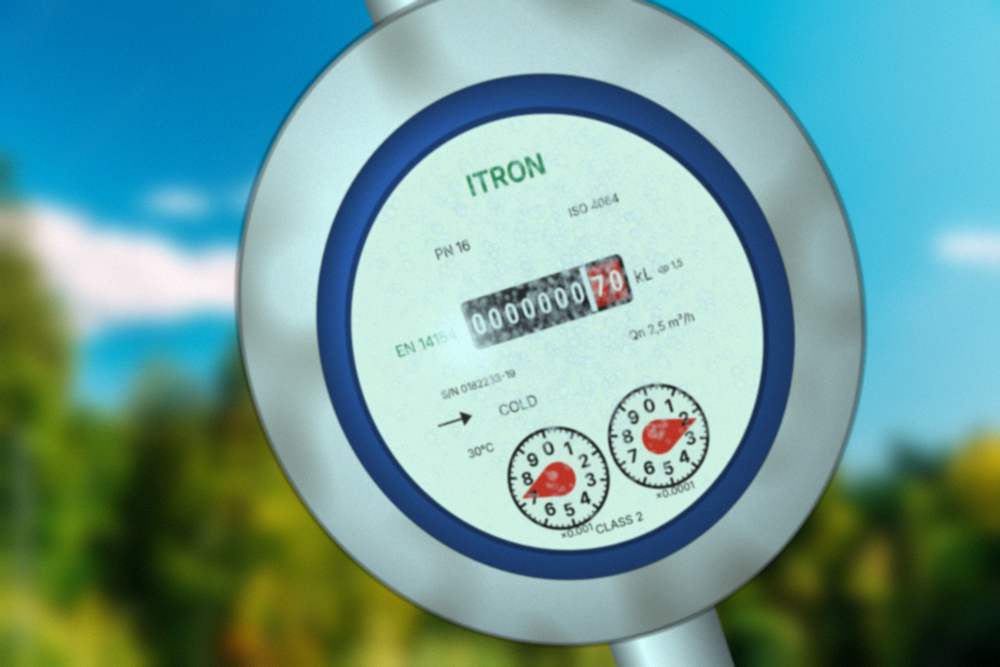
0.7072 kL
